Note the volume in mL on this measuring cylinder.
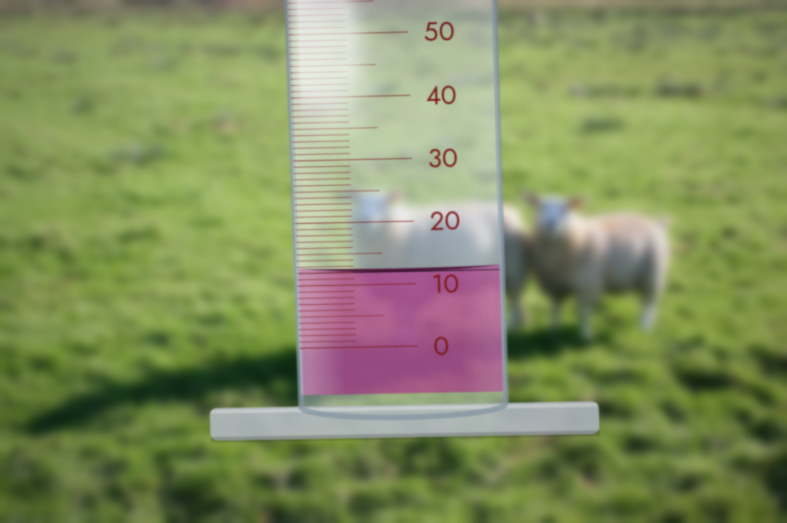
12 mL
